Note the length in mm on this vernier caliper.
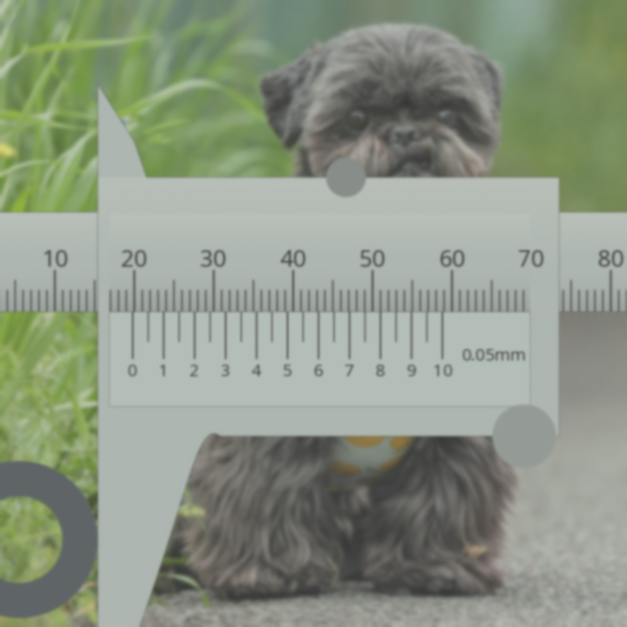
19.8 mm
